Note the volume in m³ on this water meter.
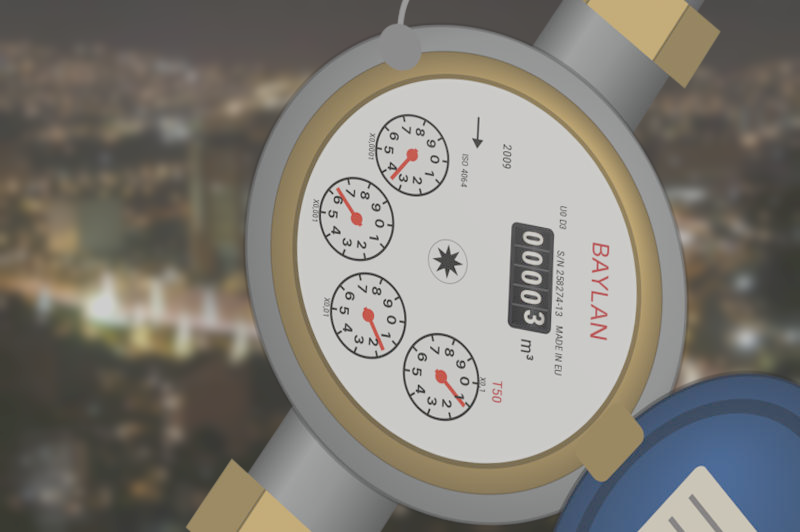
3.1163 m³
